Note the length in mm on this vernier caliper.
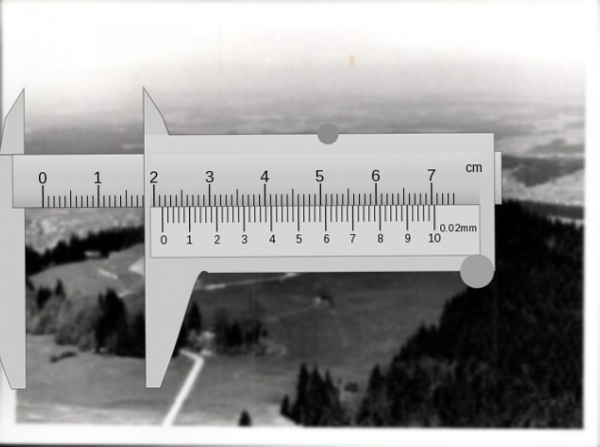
21.5 mm
